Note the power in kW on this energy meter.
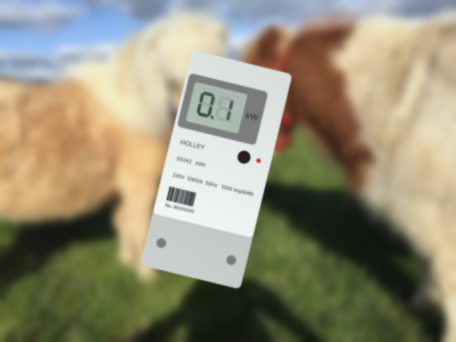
0.1 kW
